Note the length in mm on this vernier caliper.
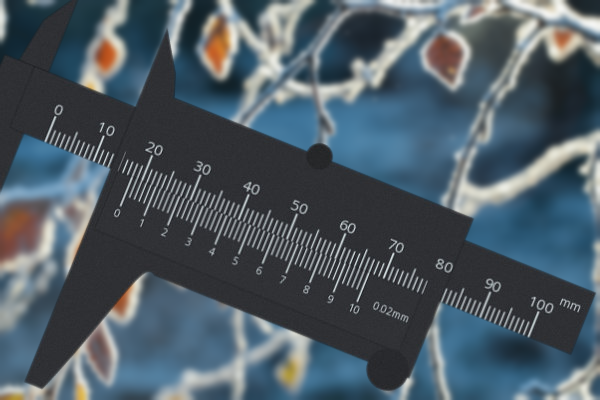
18.0 mm
